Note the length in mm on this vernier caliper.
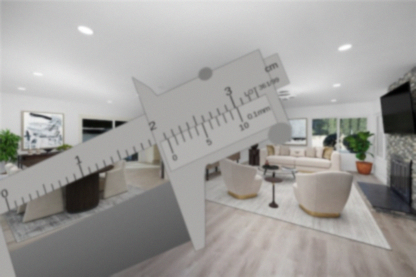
21.2 mm
